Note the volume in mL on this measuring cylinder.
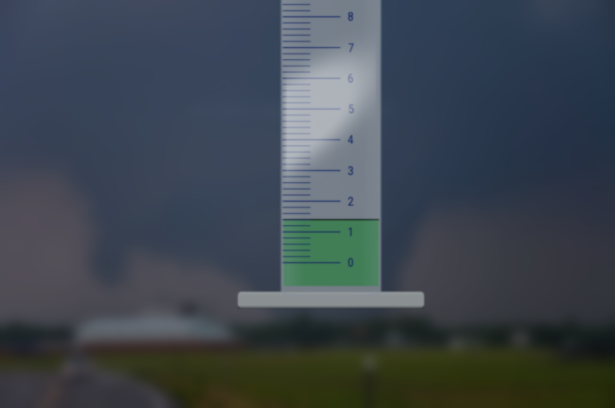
1.4 mL
